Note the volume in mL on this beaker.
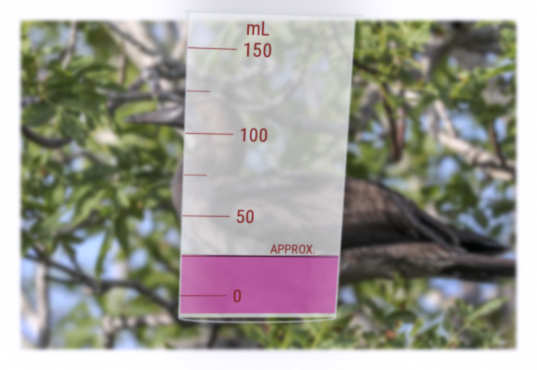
25 mL
